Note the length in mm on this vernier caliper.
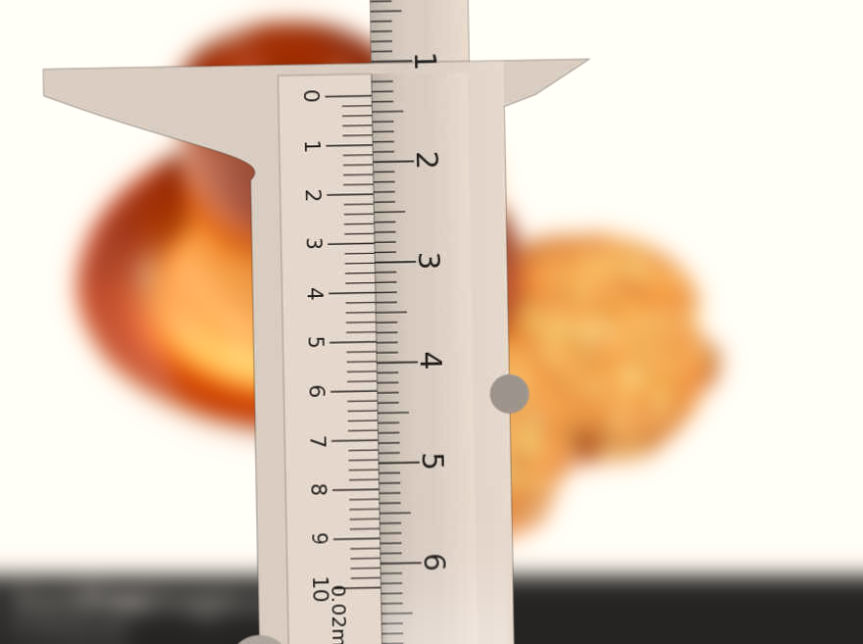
13.4 mm
